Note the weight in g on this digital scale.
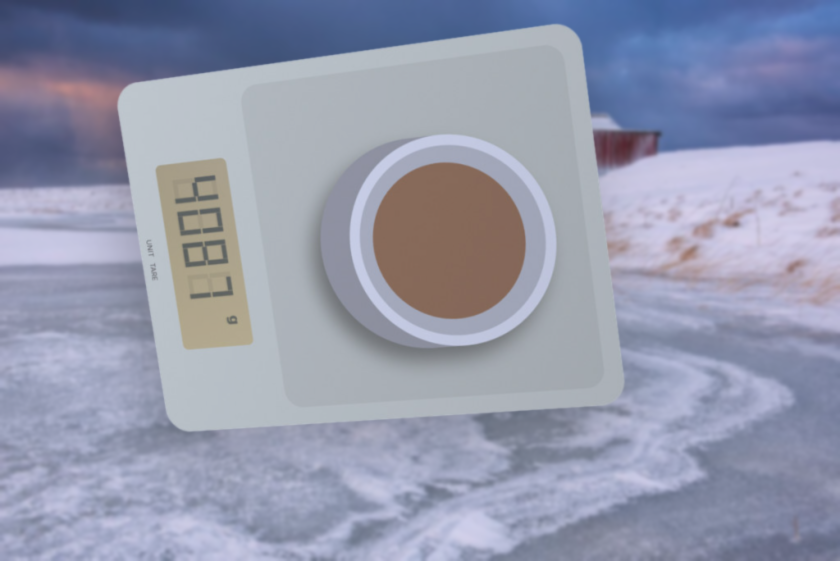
4087 g
